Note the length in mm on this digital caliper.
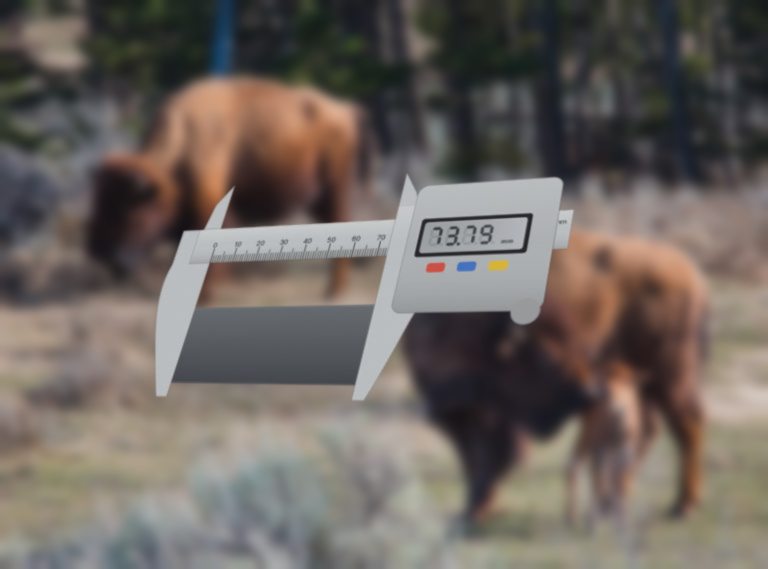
73.79 mm
